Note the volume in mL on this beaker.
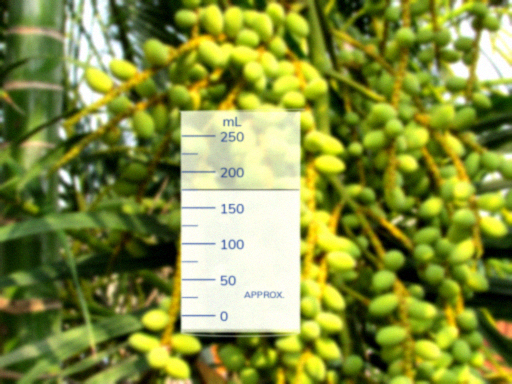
175 mL
